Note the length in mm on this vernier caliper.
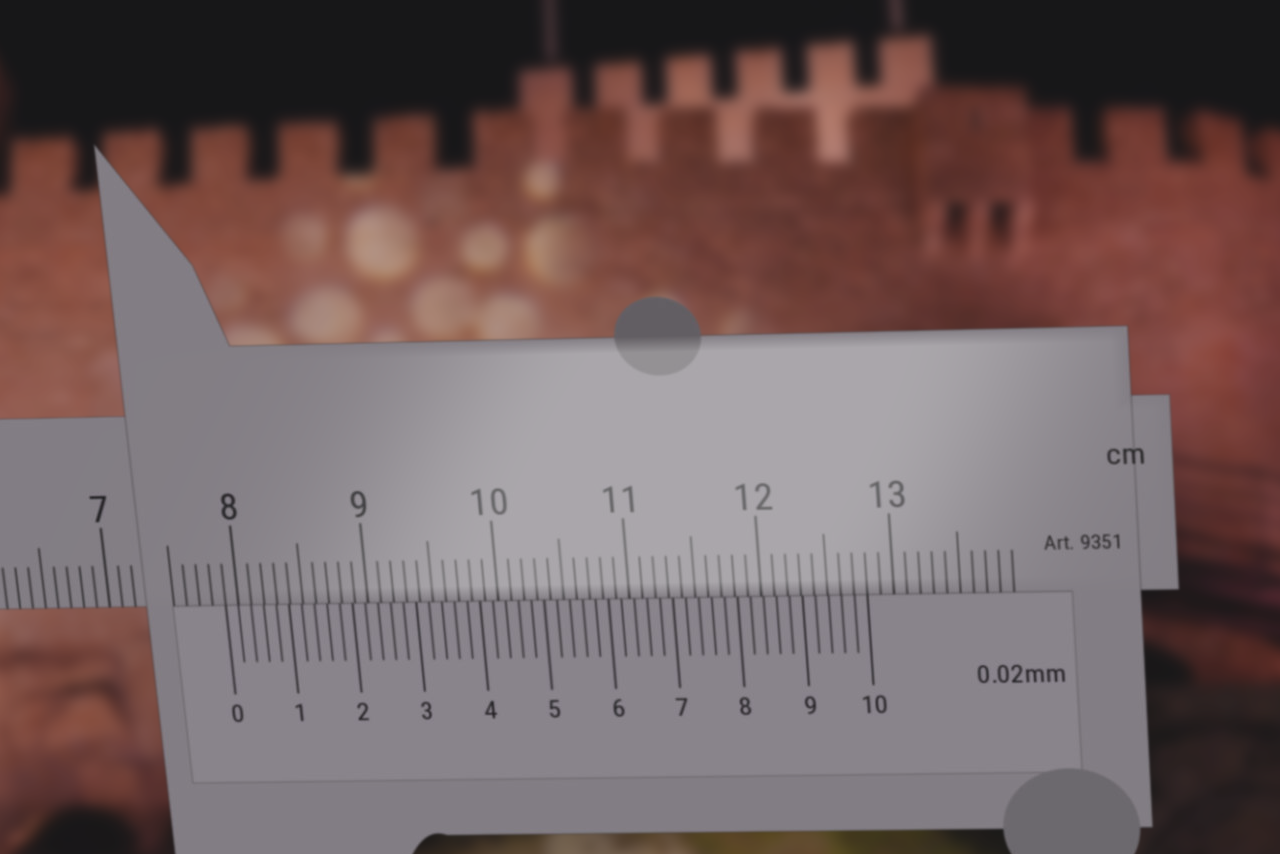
79.0 mm
